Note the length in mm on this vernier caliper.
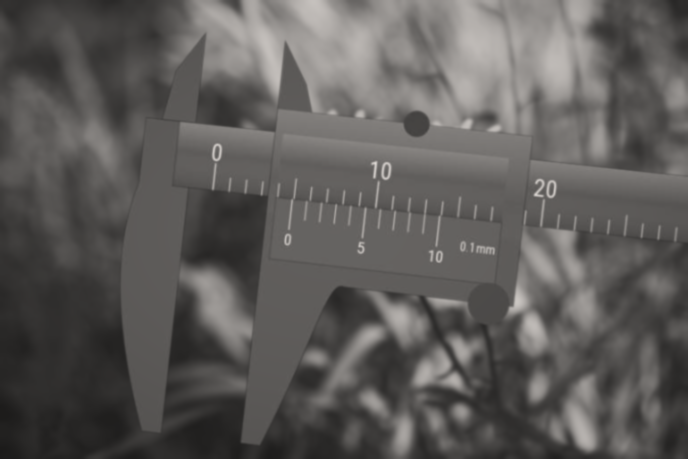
4.9 mm
